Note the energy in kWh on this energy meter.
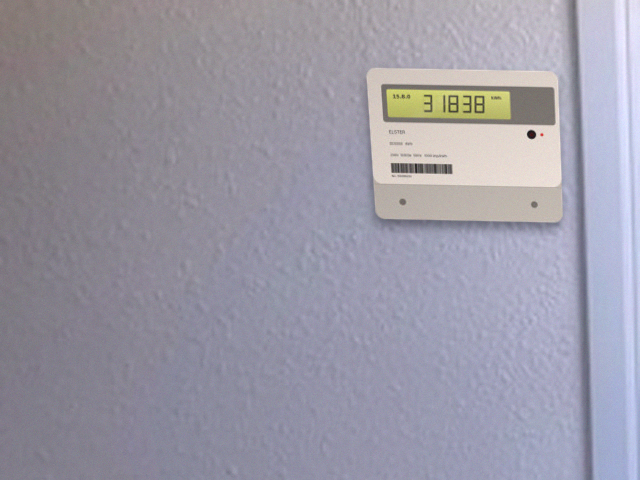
31838 kWh
